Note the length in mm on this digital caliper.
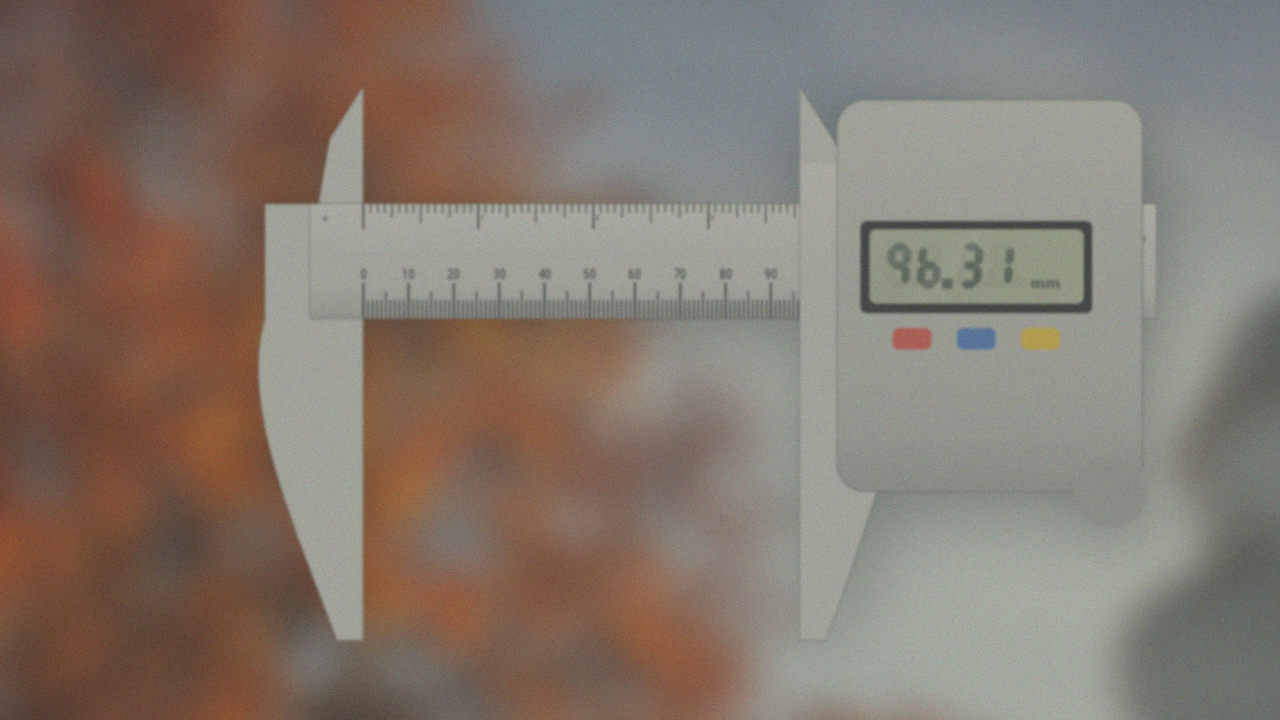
96.31 mm
